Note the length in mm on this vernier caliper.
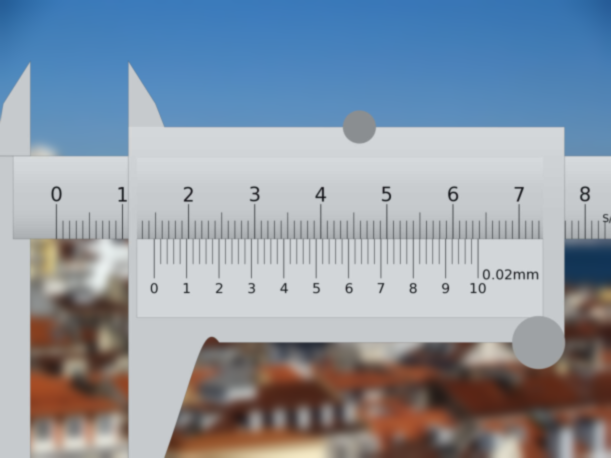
14.8 mm
